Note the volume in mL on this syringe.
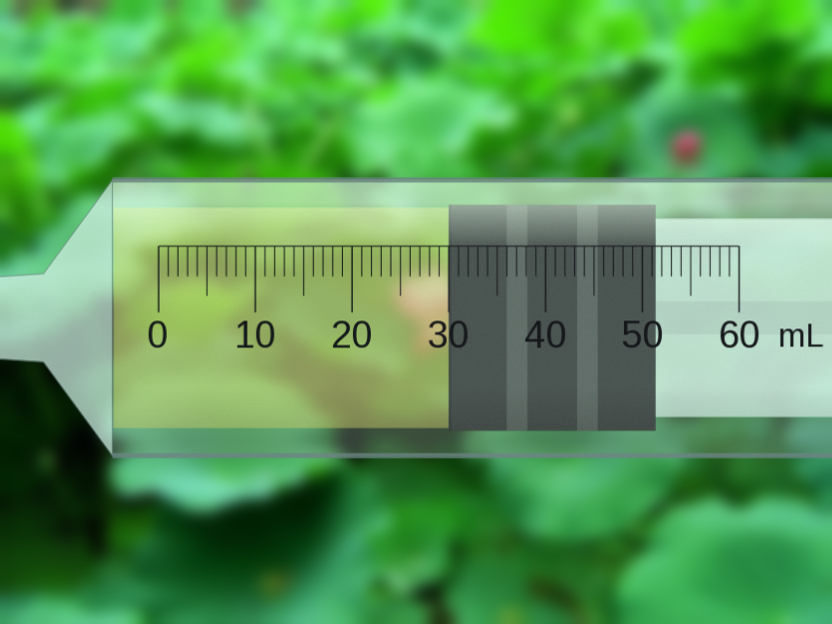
30 mL
